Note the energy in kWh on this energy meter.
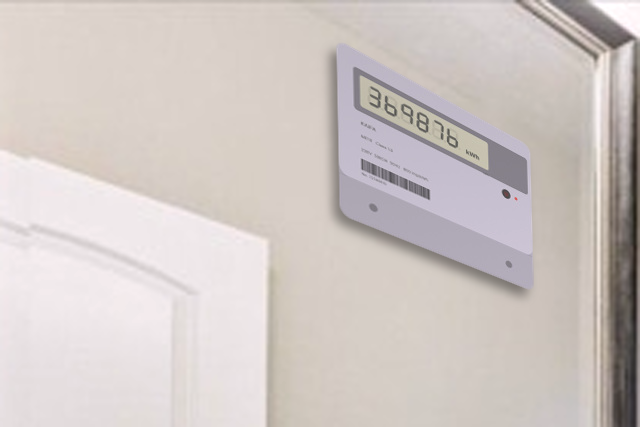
369876 kWh
